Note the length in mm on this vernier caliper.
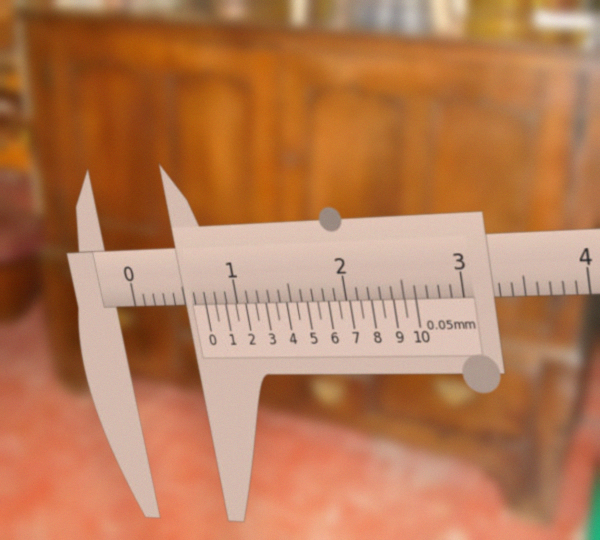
7.0 mm
